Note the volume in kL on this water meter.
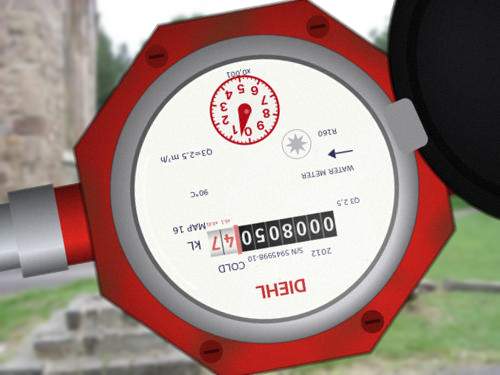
8050.470 kL
